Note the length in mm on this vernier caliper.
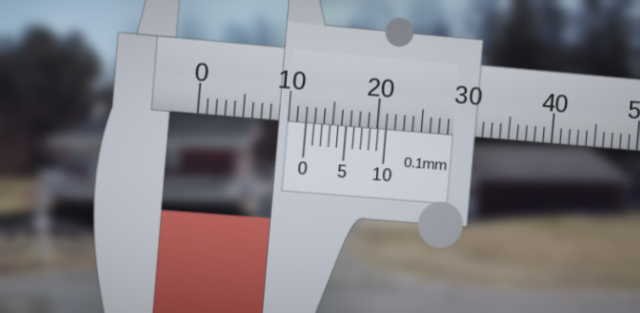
12.0 mm
